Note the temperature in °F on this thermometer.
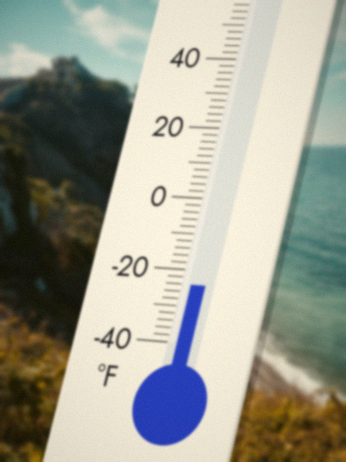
-24 °F
